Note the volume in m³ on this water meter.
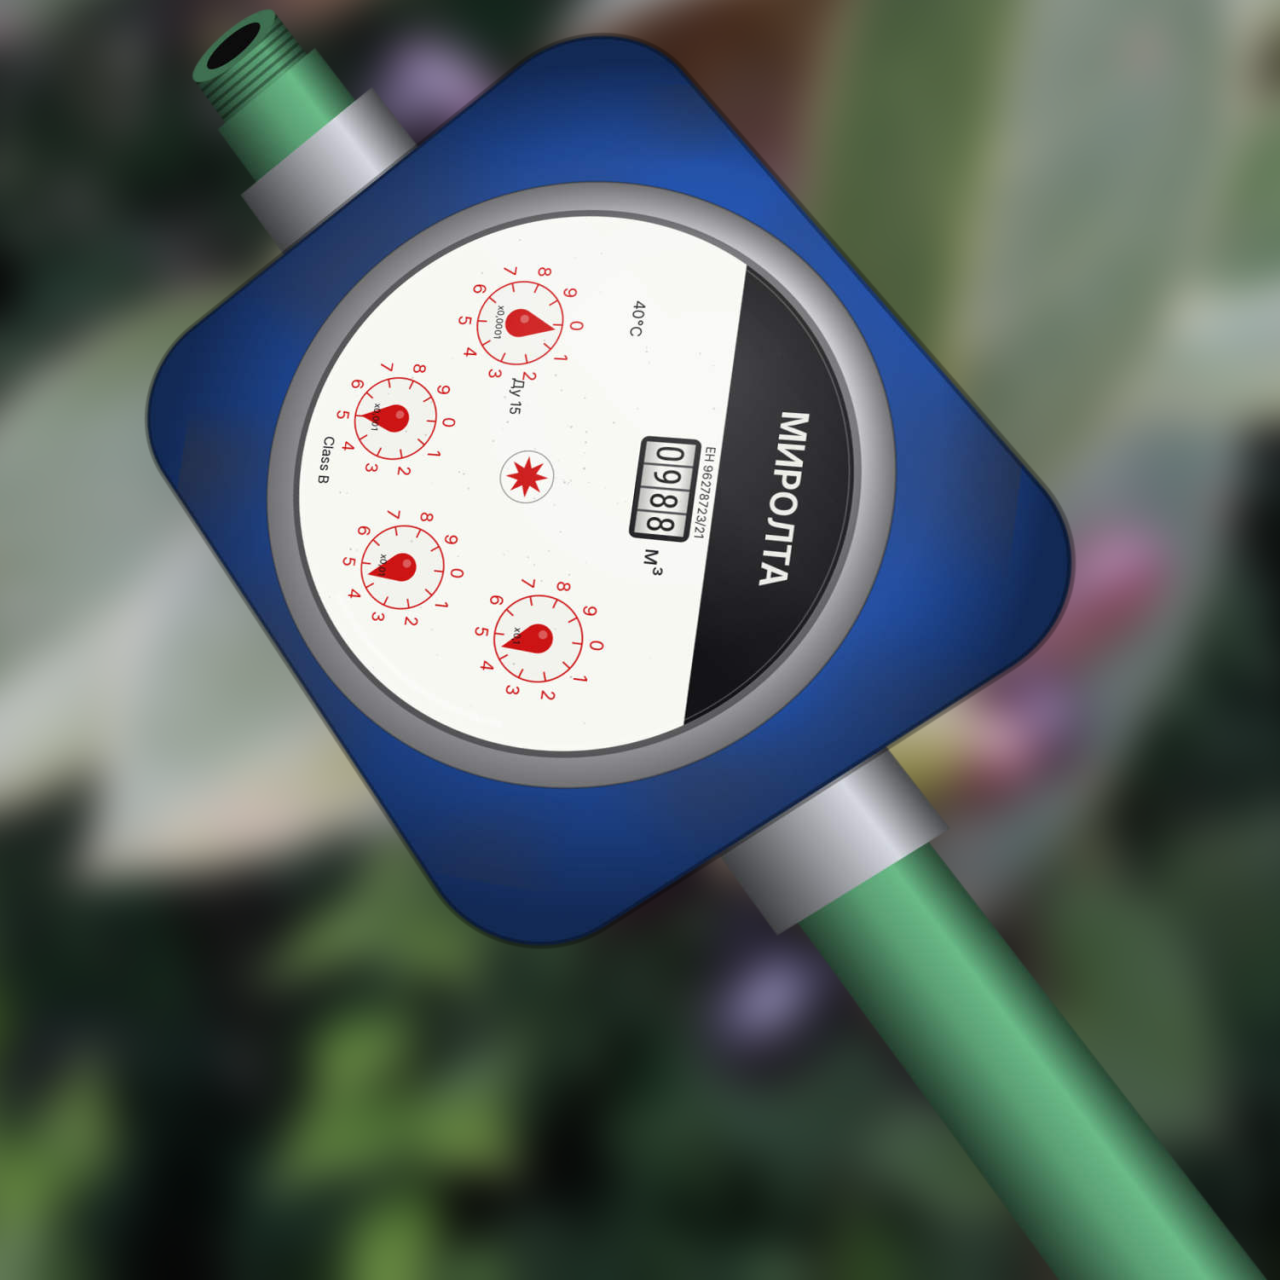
988.4450 m³
